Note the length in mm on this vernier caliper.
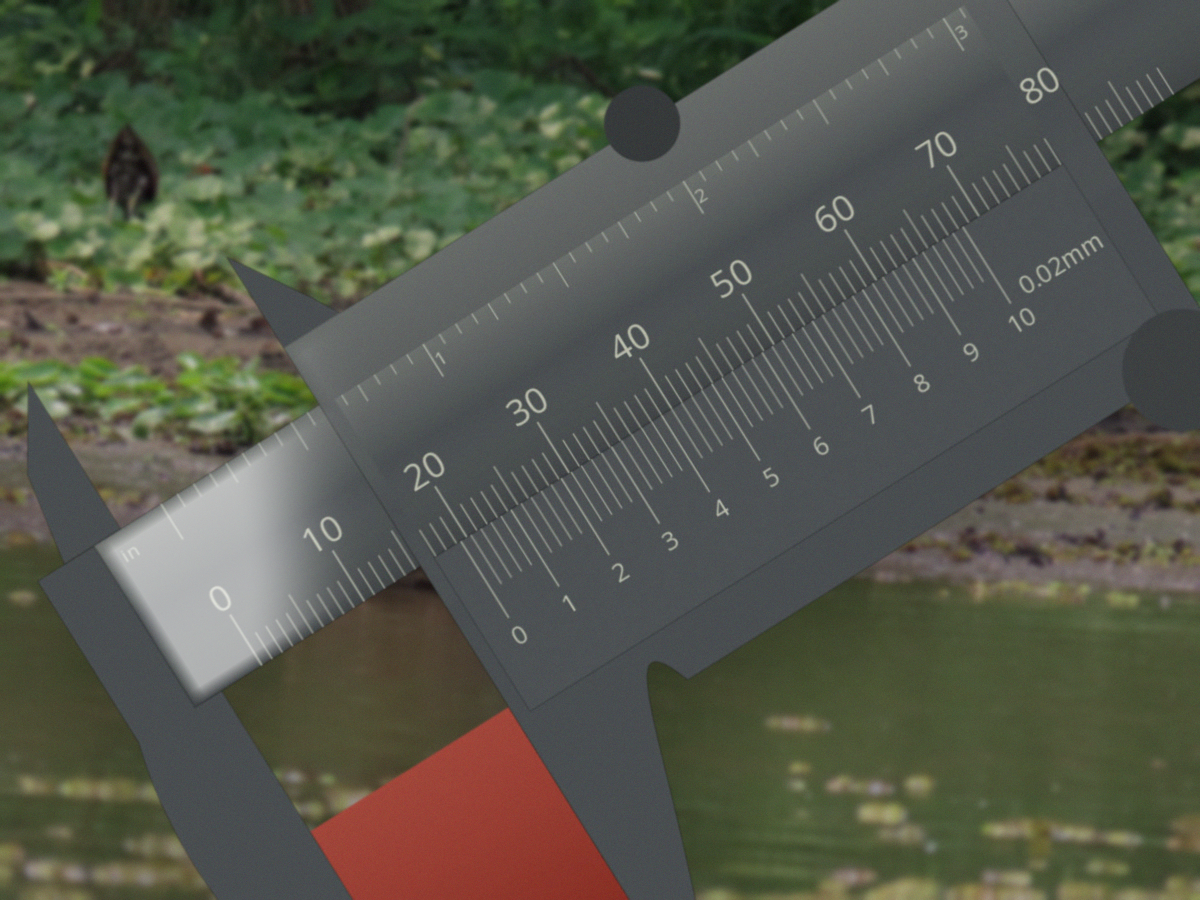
19.4 mm
